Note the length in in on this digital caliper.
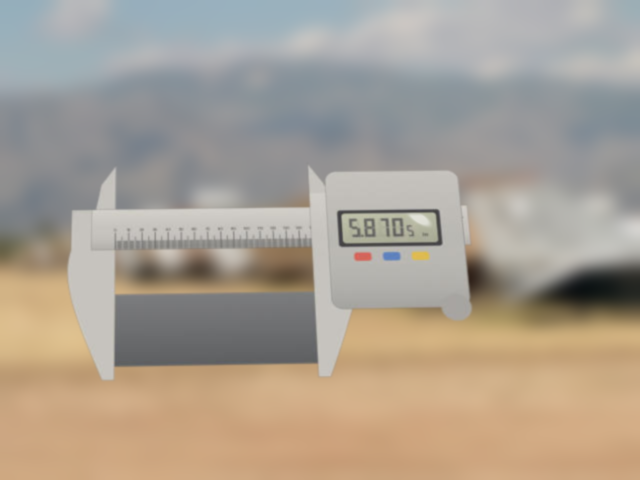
5.8705 in
